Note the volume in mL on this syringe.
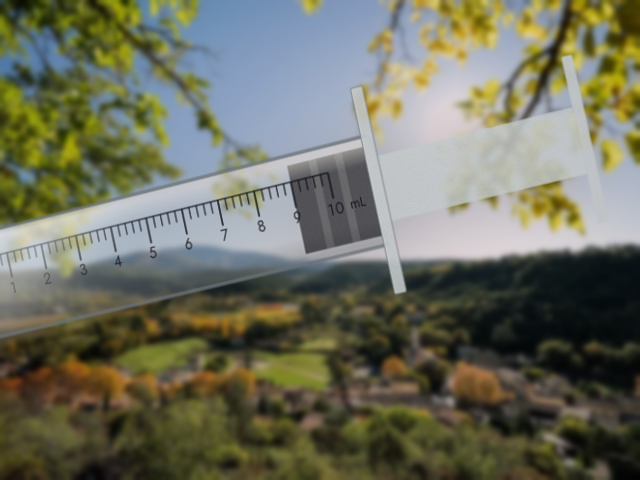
9 mL
